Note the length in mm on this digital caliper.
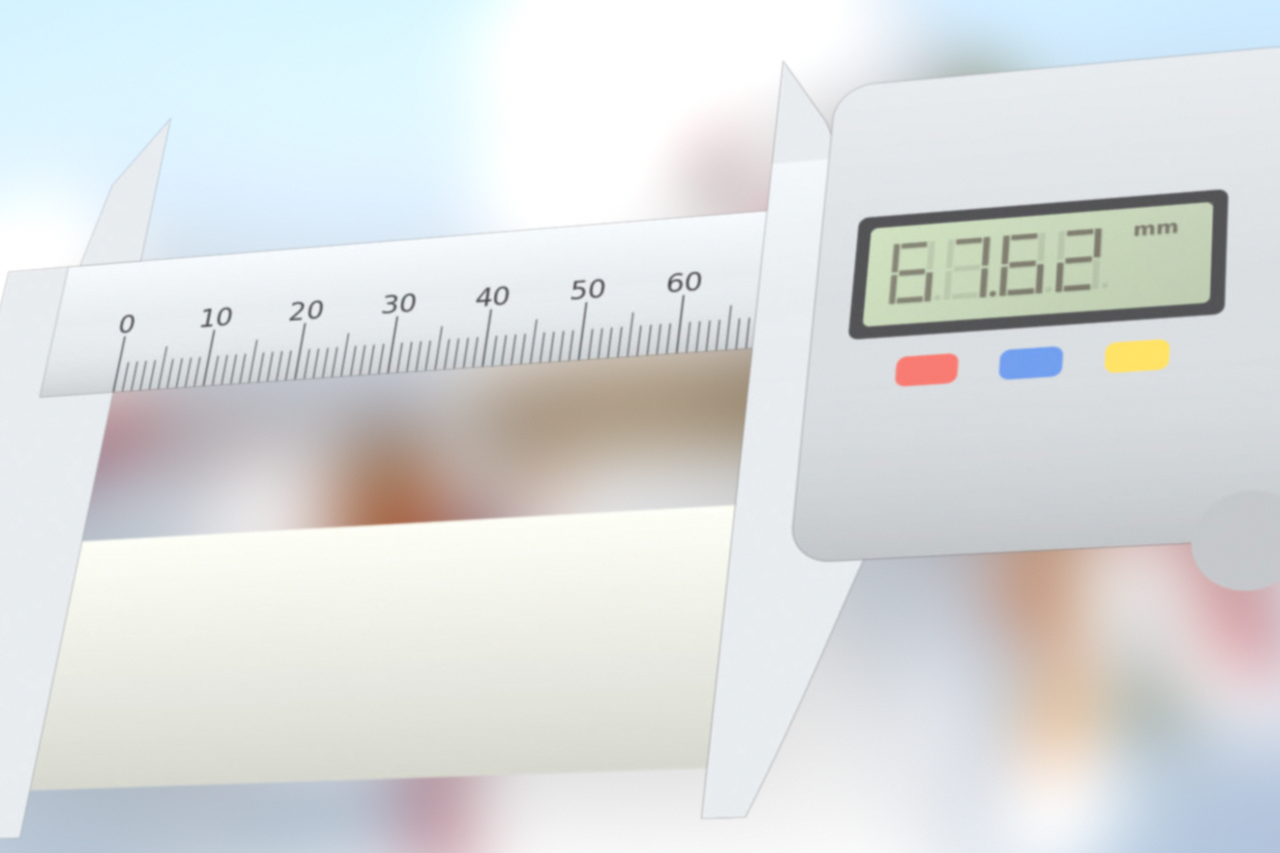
67.62 mm
